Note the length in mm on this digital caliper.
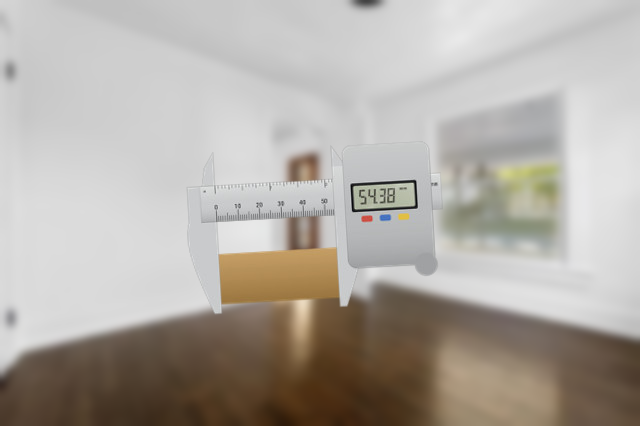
54.38 mm
